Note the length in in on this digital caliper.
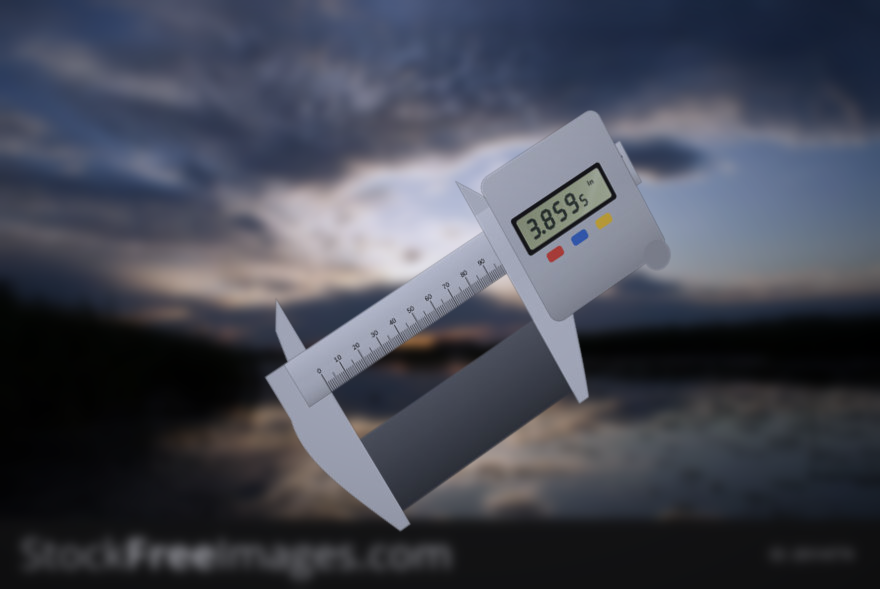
3.8595 in
